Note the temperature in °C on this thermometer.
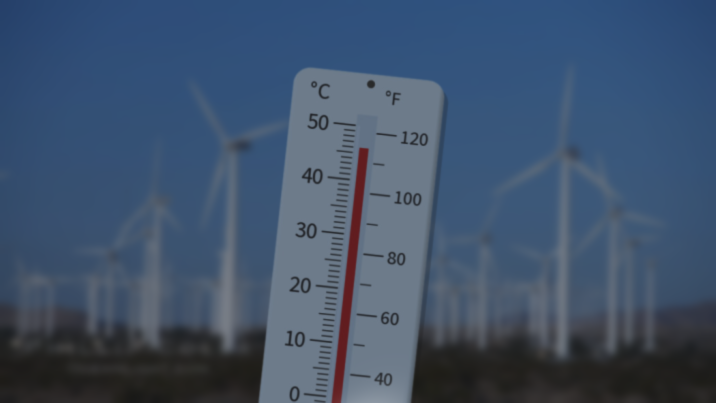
46 °C
